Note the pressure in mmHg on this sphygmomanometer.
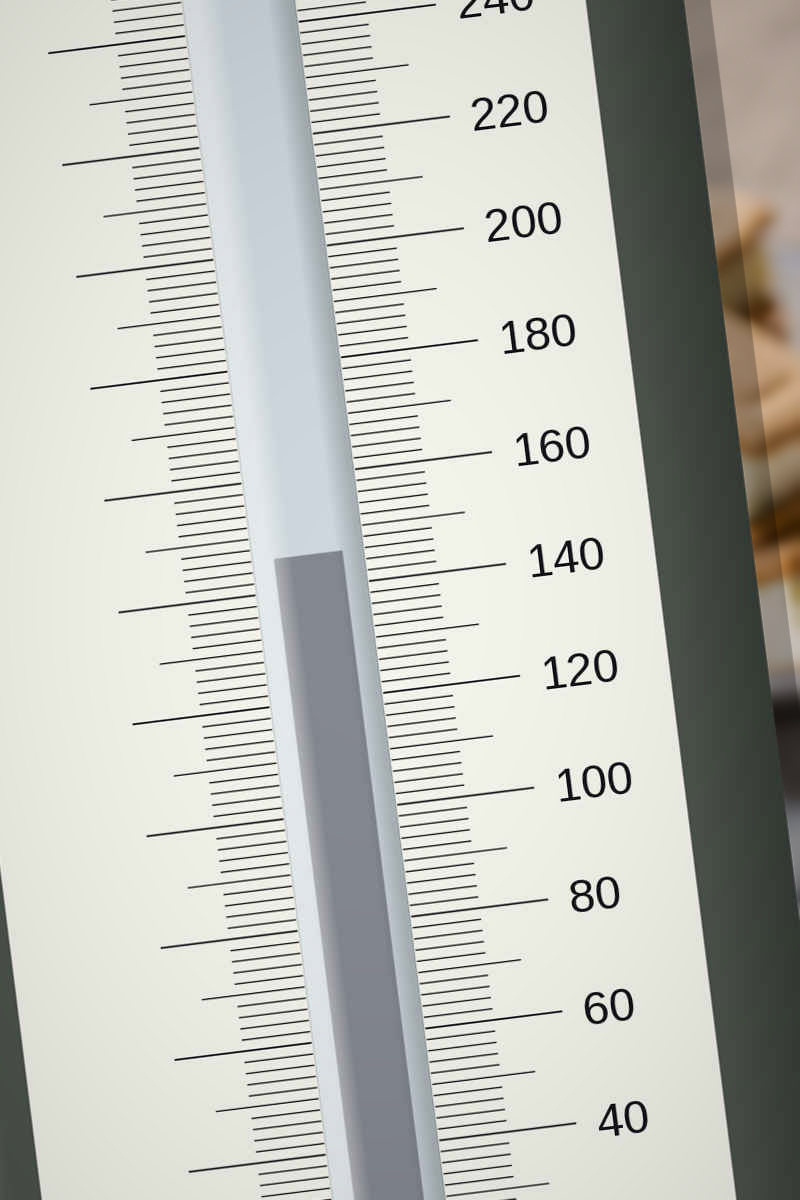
146 mmHg
